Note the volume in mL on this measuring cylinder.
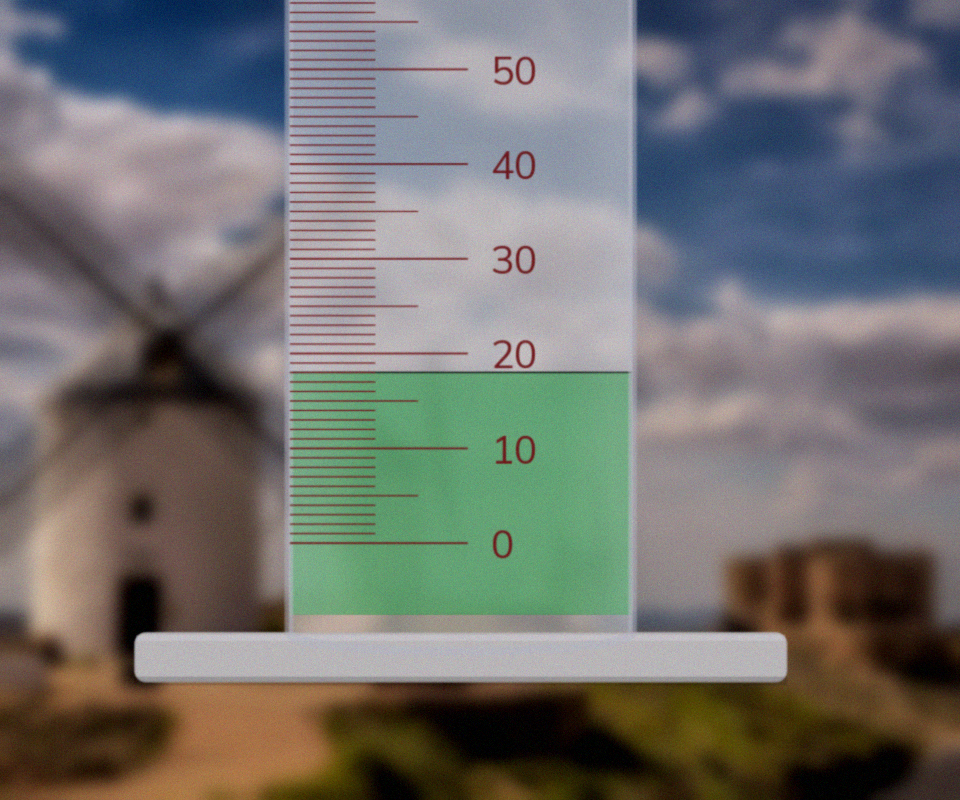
18 mL
